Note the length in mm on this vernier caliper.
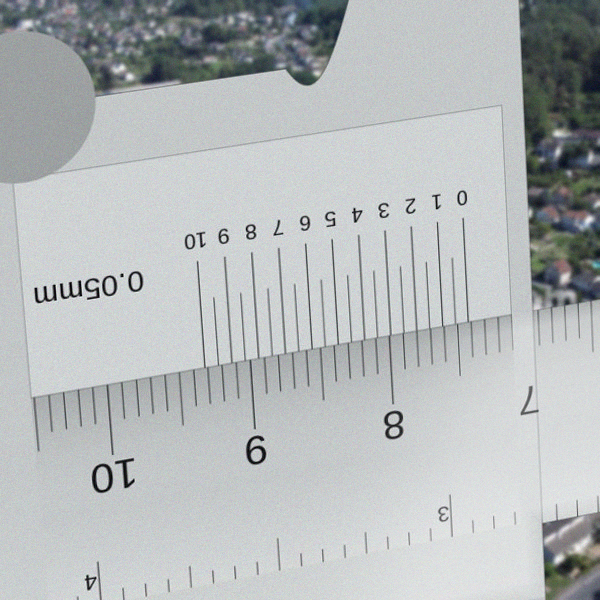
74.2 mm
